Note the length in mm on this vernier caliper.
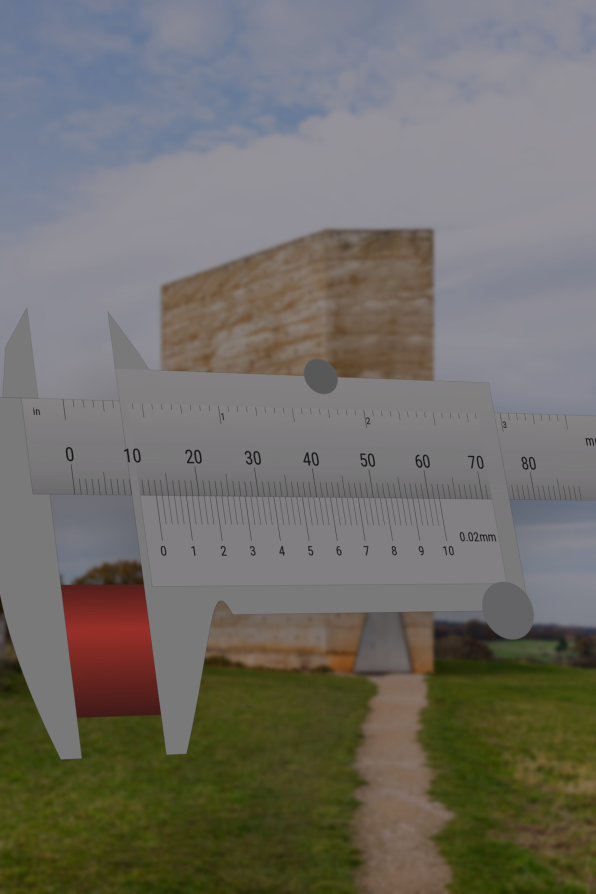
13.0 mm
